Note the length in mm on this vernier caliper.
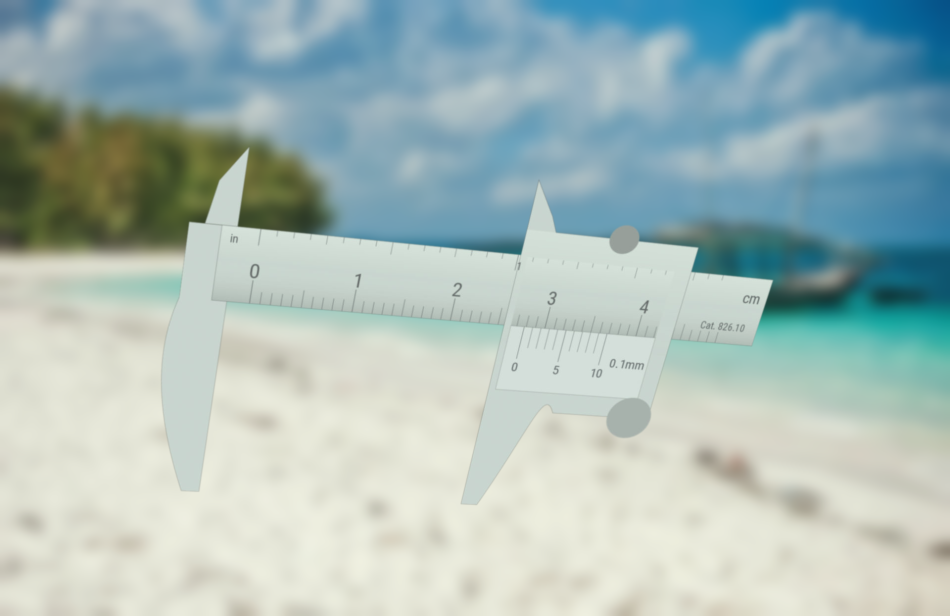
27.8 mm
